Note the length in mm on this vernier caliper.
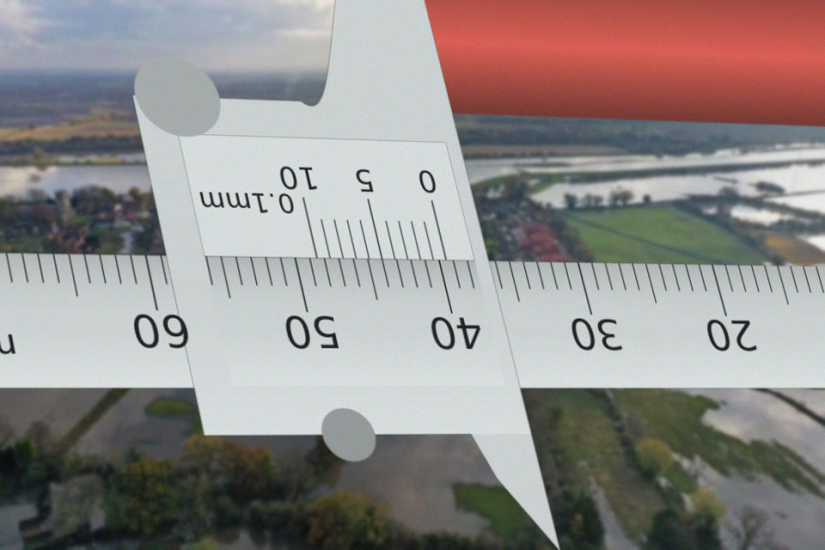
39.5 mm
